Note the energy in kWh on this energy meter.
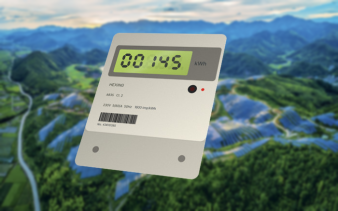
145 kWh
